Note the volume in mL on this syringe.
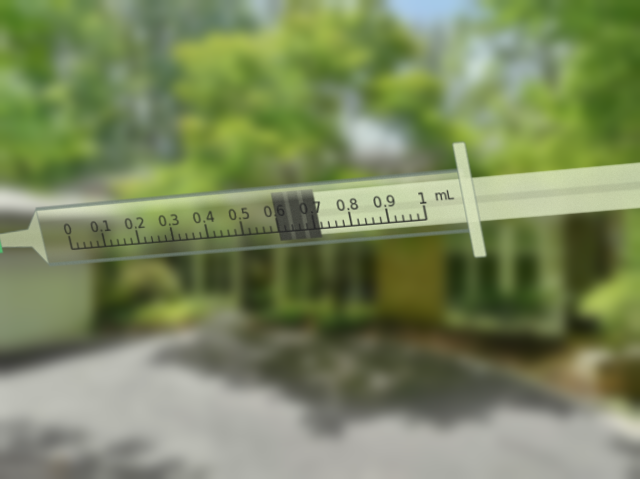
0.6 mL
